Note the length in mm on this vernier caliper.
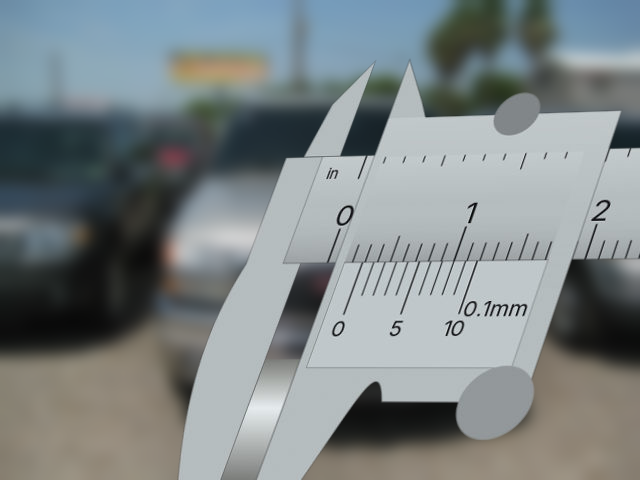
2.8 mm
